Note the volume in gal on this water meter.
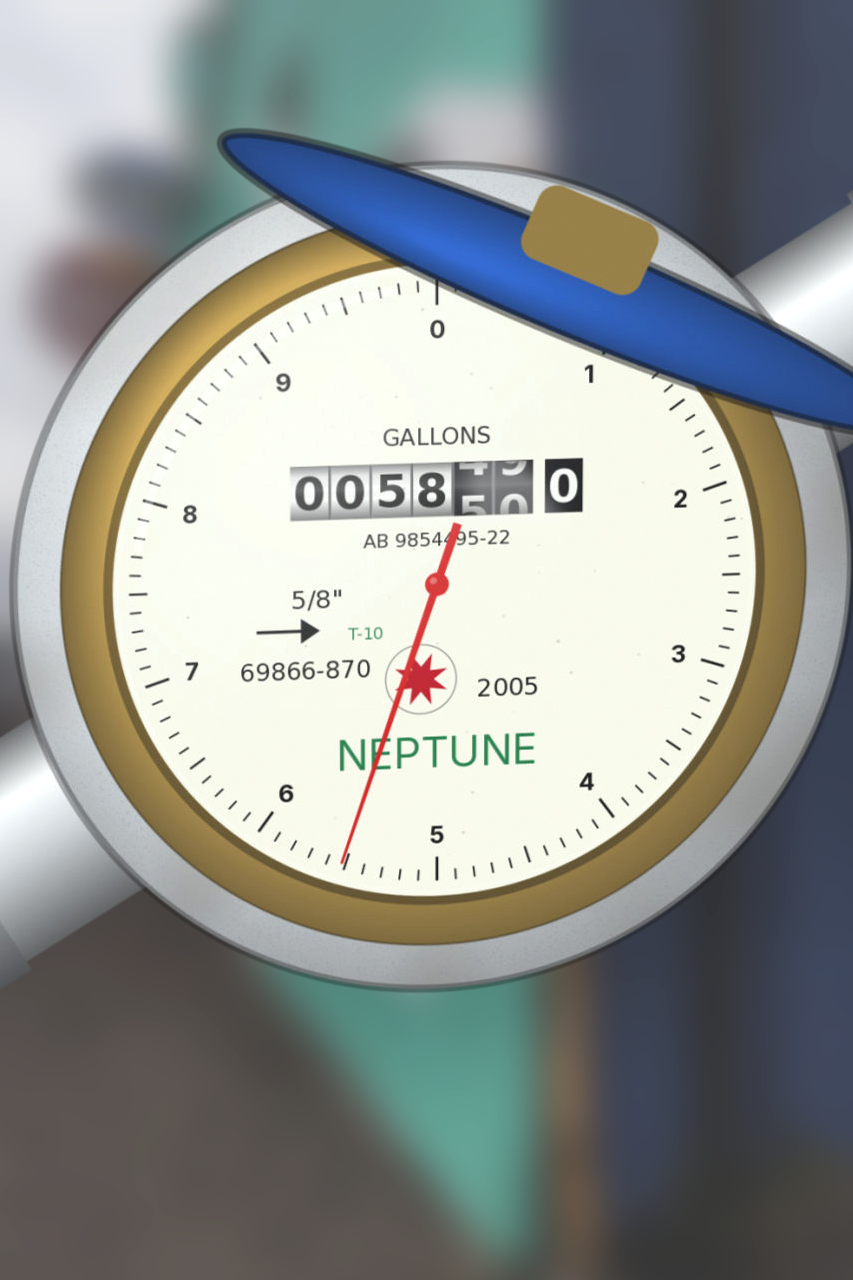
58495.5 gal
